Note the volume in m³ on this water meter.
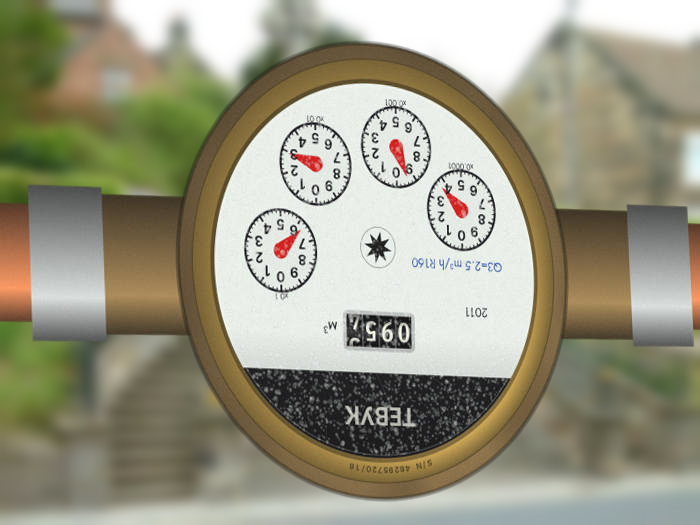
953.6293 m³
